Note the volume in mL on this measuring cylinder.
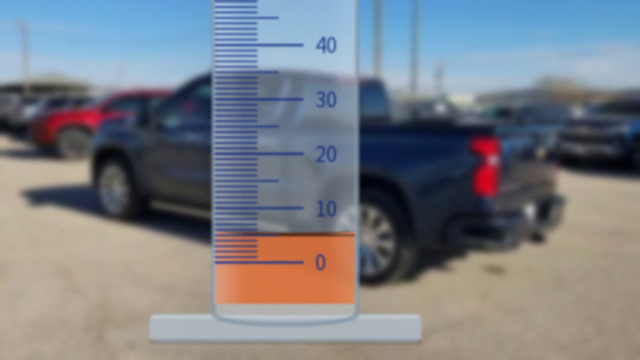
5 mL
